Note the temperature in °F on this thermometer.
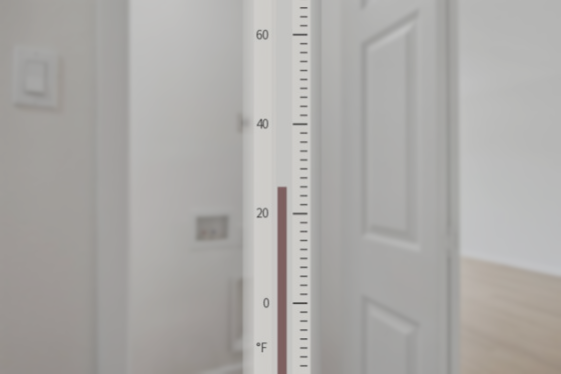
26 °F
